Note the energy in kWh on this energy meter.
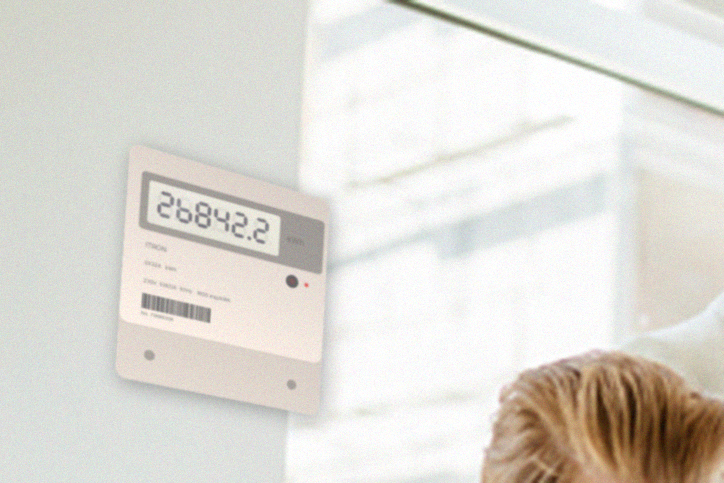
26842.2 kWh
